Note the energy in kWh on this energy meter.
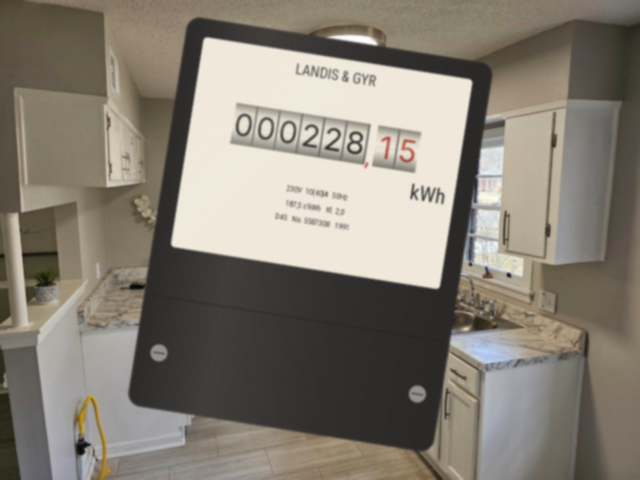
228.15 kWh
